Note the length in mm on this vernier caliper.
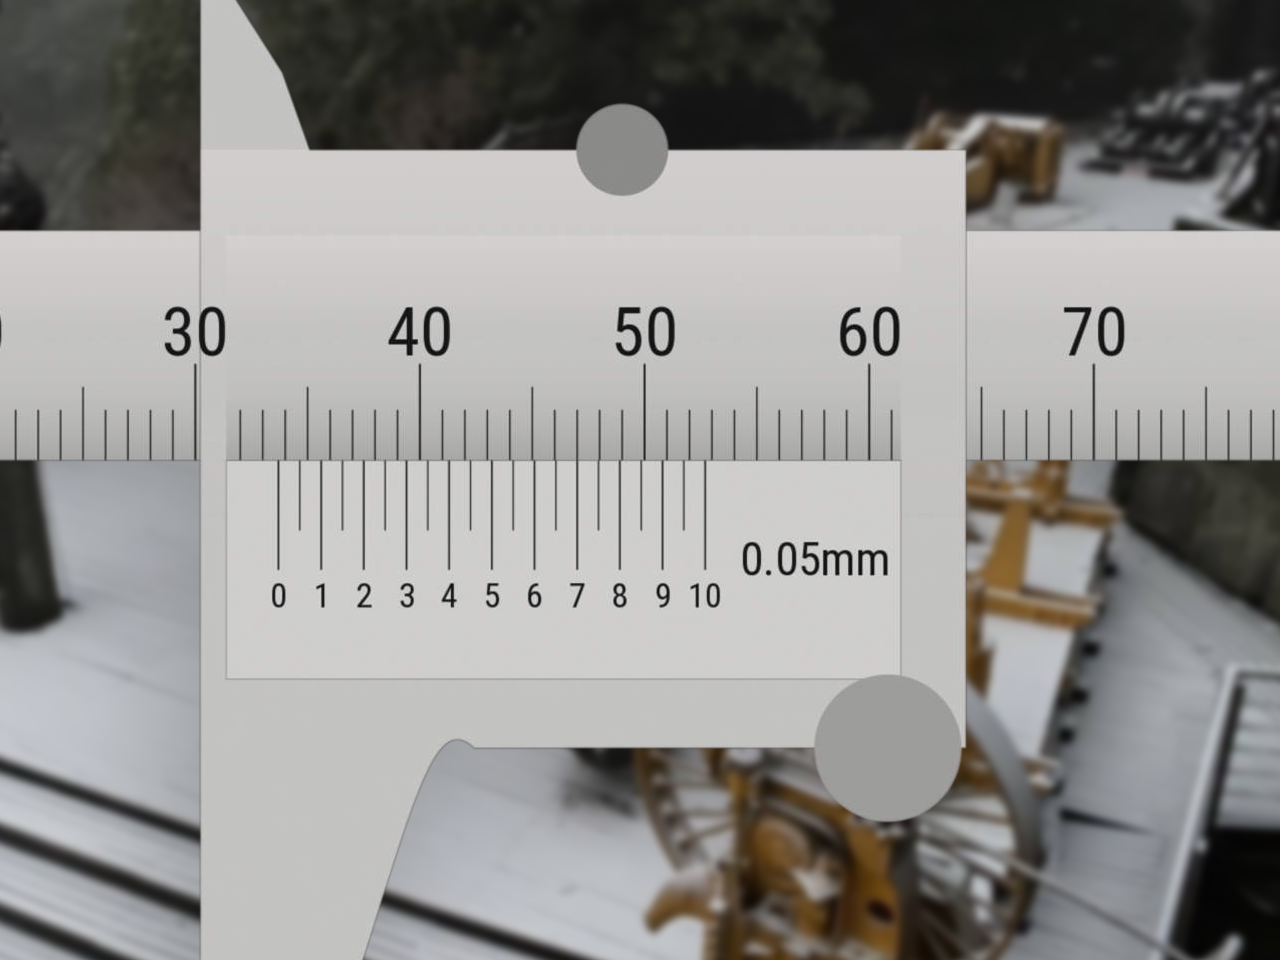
33.7 mm
